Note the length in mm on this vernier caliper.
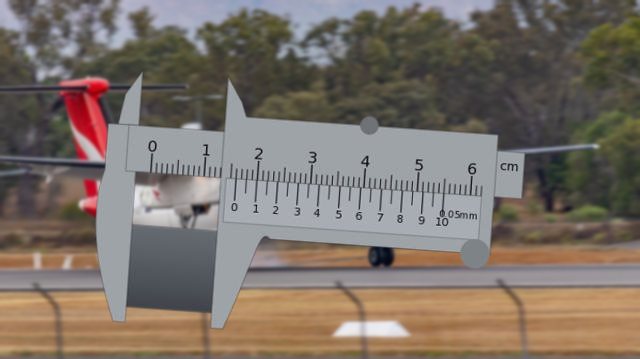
16.0 mm
